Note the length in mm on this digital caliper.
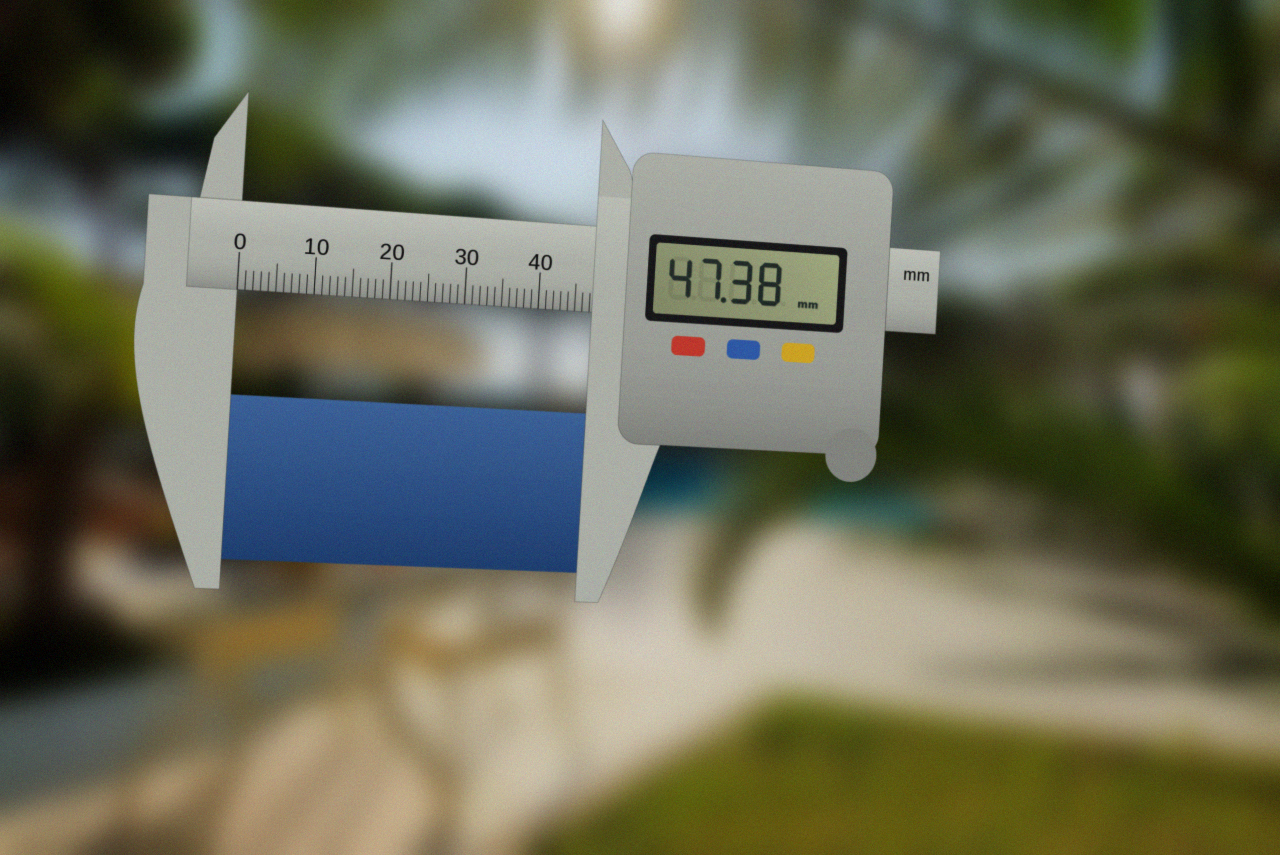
47.38 mm
